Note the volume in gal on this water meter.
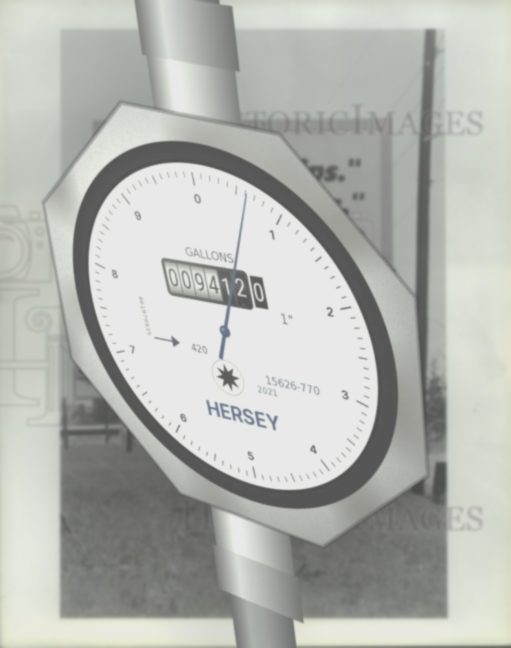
94120.6 gal
